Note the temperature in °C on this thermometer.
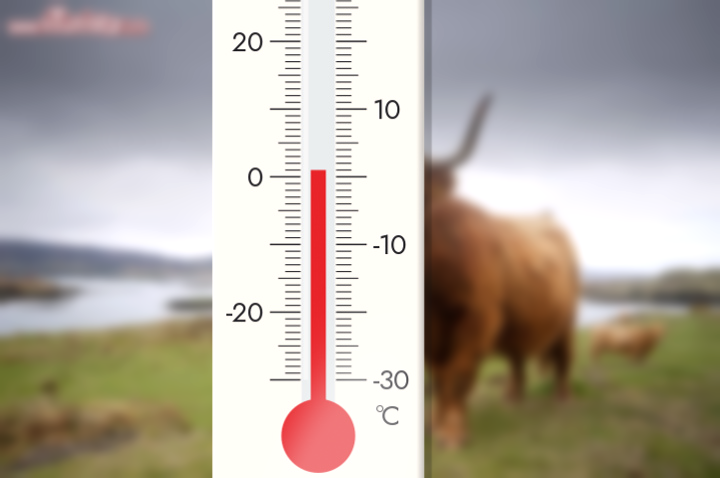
1 °C
